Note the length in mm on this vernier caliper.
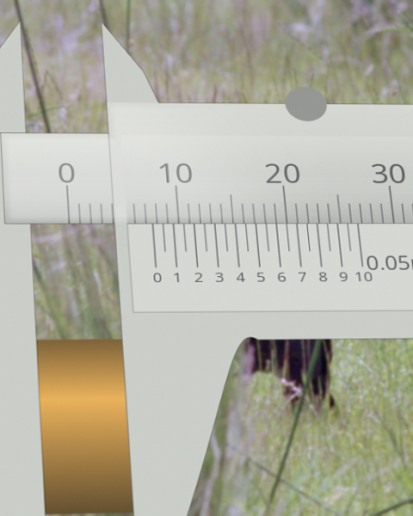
7.6 mm
